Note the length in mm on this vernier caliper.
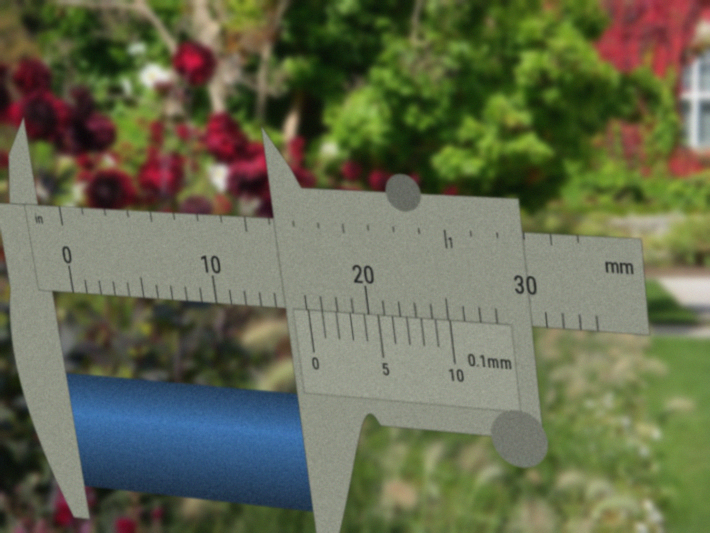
16.1 mm
